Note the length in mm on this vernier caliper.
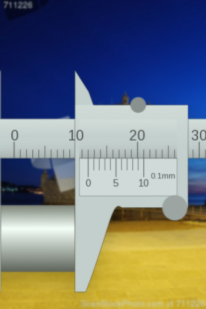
12.0 mm
